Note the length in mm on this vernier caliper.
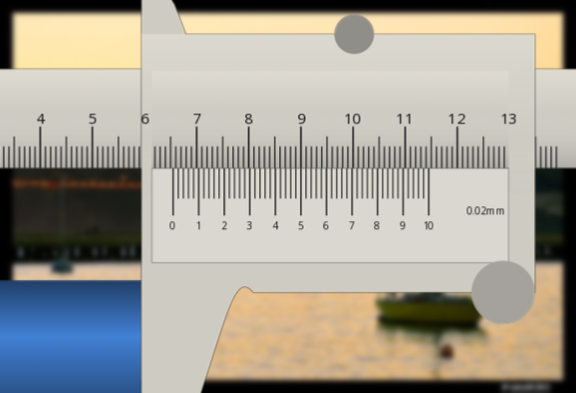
65.5 mm
